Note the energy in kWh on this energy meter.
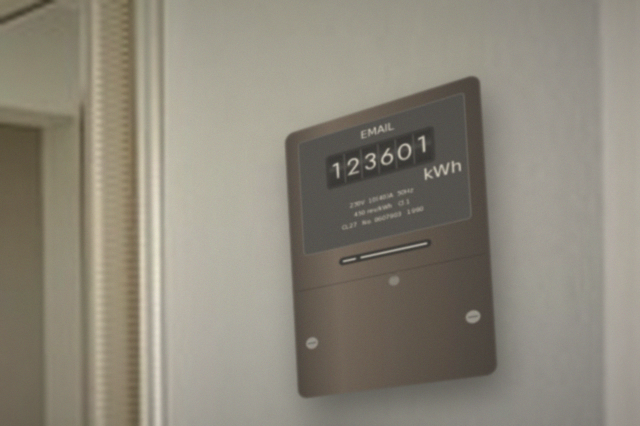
123601 kWh
